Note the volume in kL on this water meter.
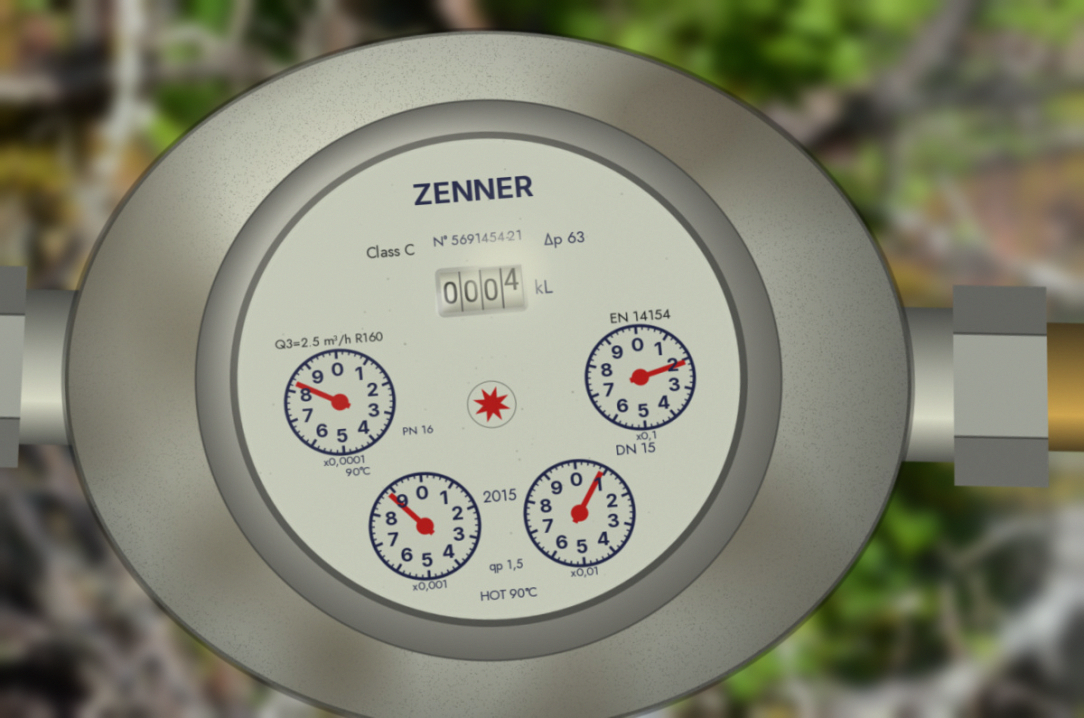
4.2088 kL
